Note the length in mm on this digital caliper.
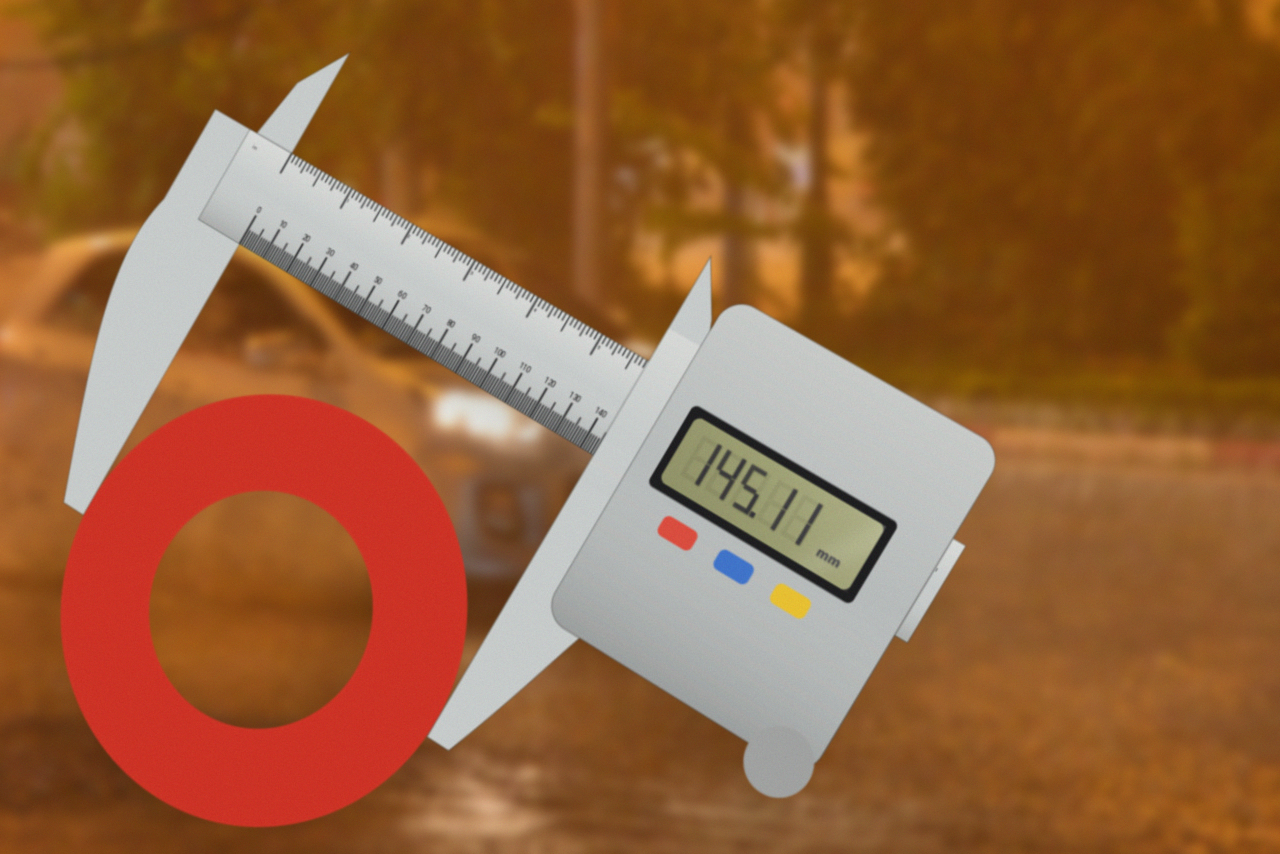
145.11 mm
